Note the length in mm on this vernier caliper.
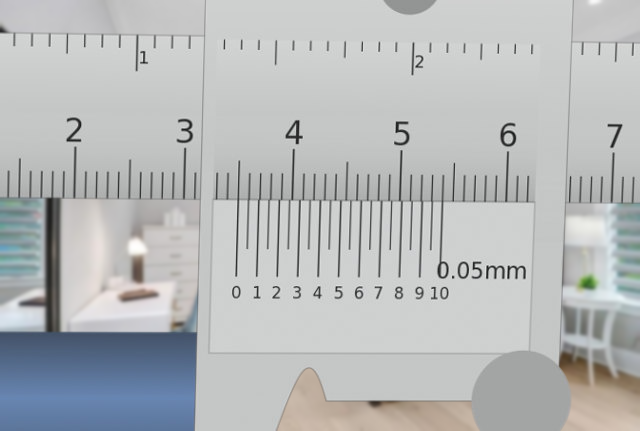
35.0 mm
